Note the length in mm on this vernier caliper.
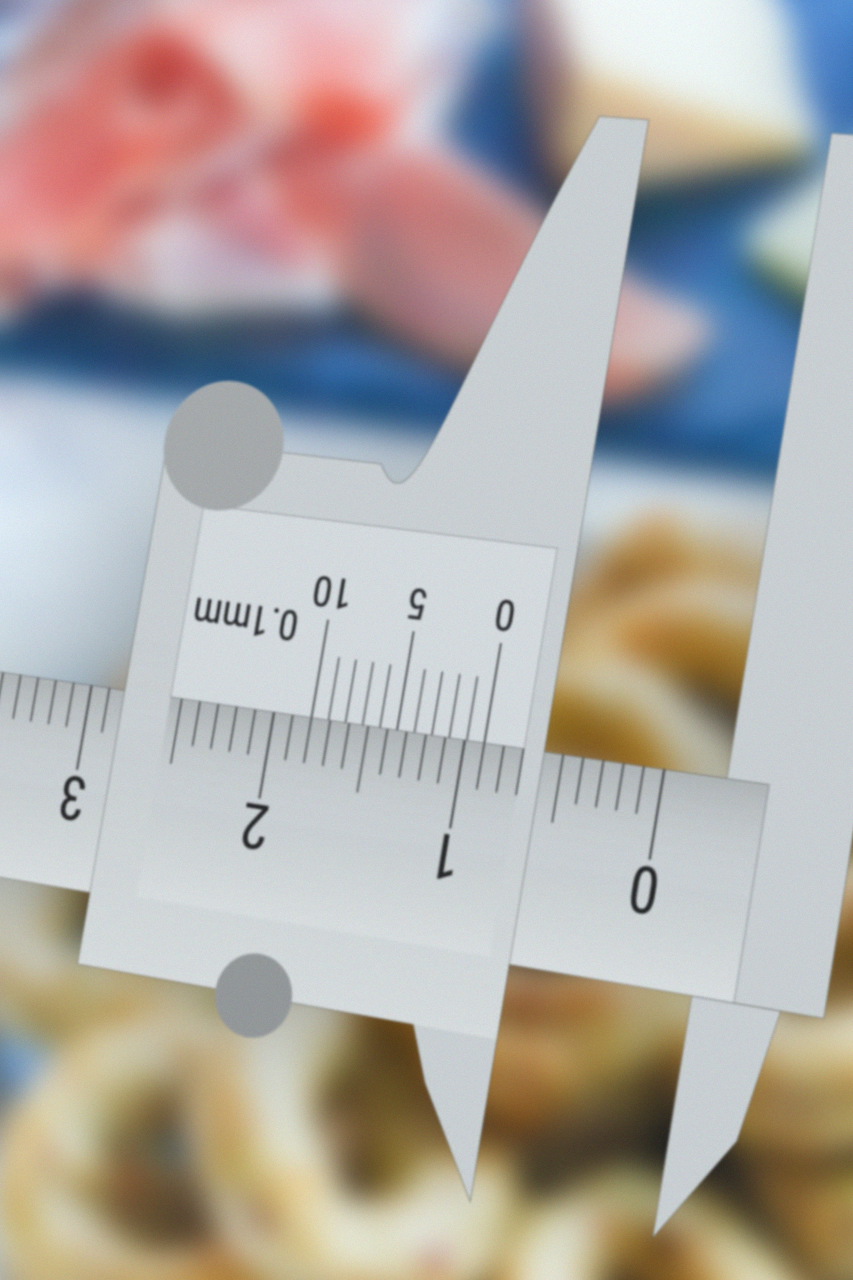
9.0 mm
